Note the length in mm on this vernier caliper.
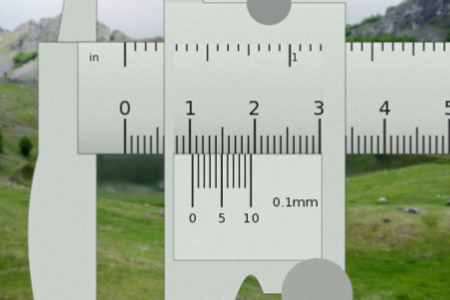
10.4 mm
